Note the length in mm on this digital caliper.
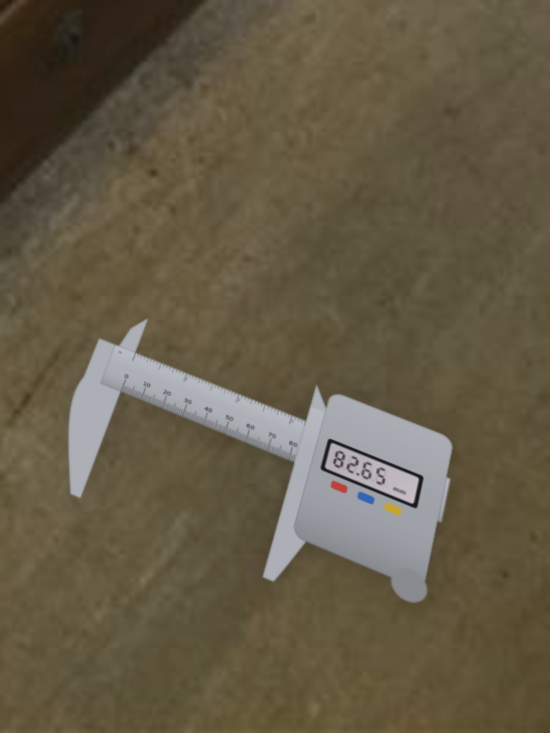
82.65 mm
